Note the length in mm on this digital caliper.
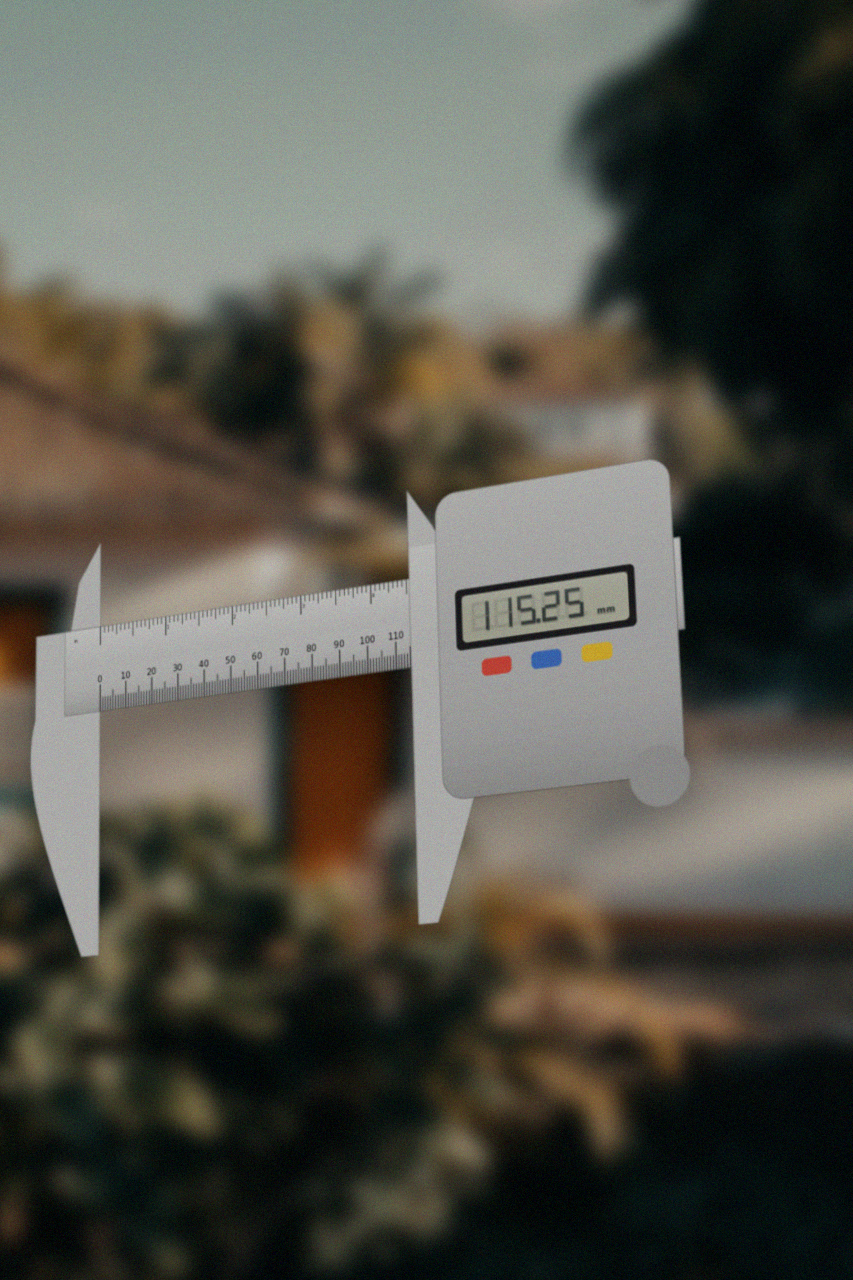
115.25 mm
